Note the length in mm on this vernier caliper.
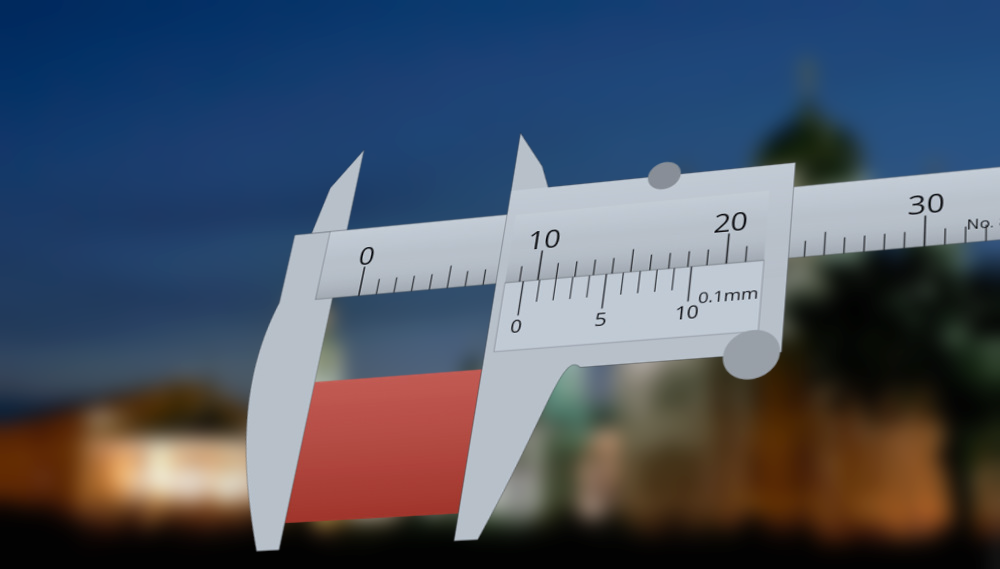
9.2 mm
